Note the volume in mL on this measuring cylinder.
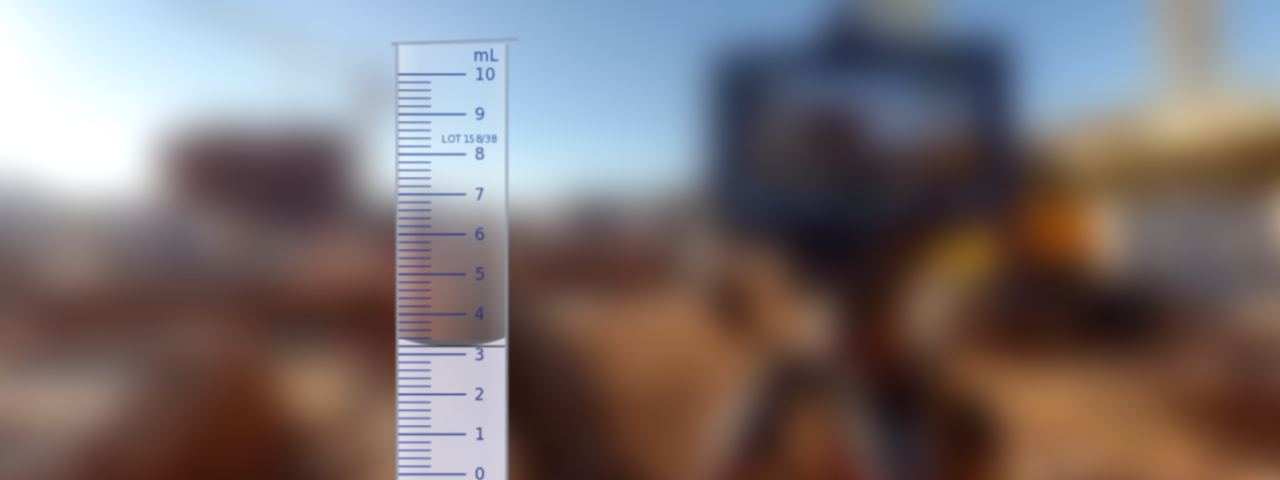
3.2 mL
